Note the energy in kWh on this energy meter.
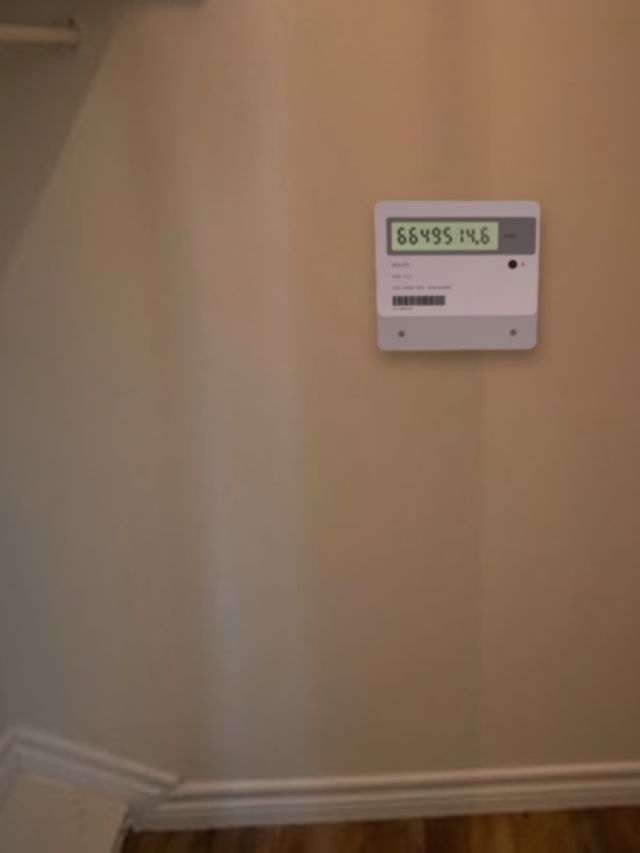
6649514.6 kWh
